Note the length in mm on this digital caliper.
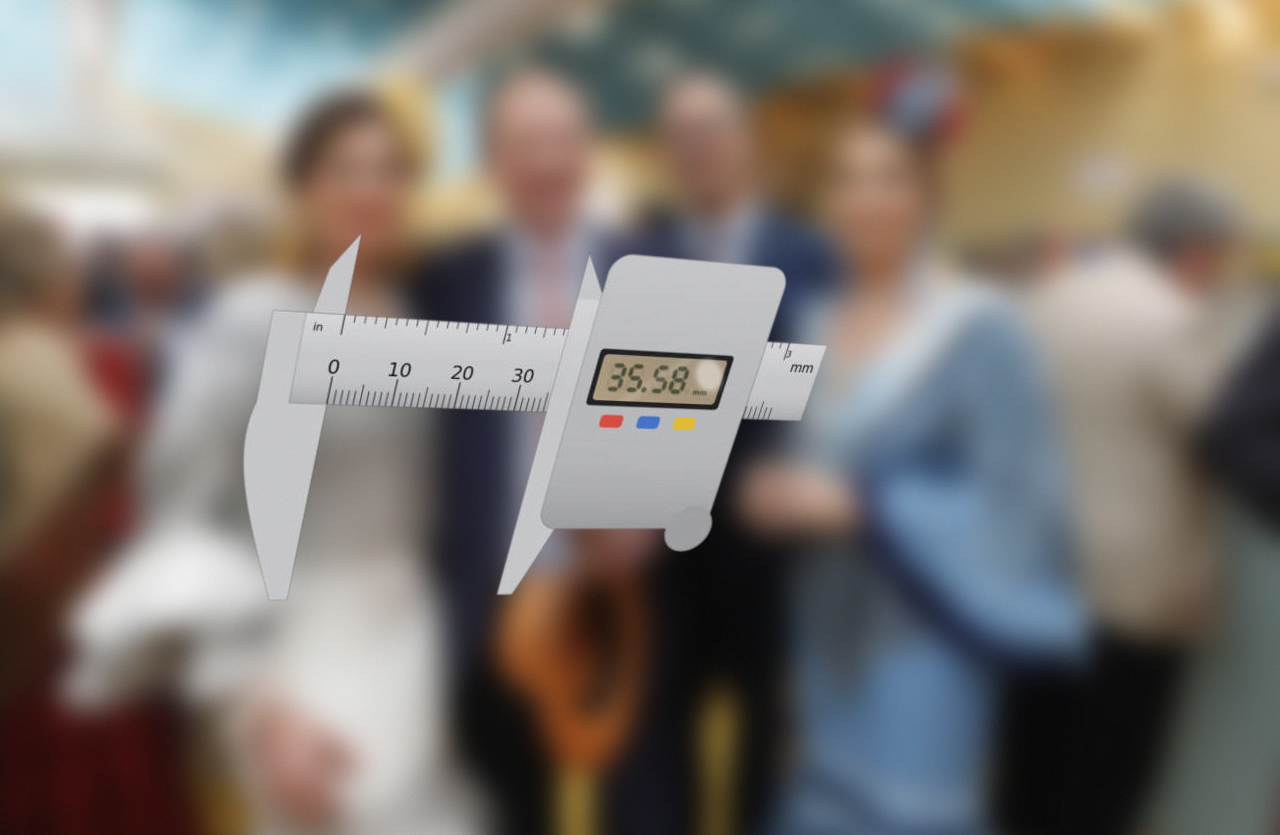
35.58 mm
